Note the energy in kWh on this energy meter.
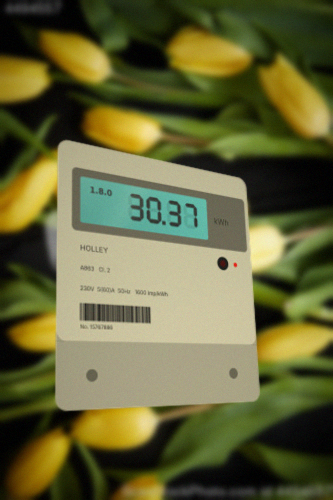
30.37 kWh
